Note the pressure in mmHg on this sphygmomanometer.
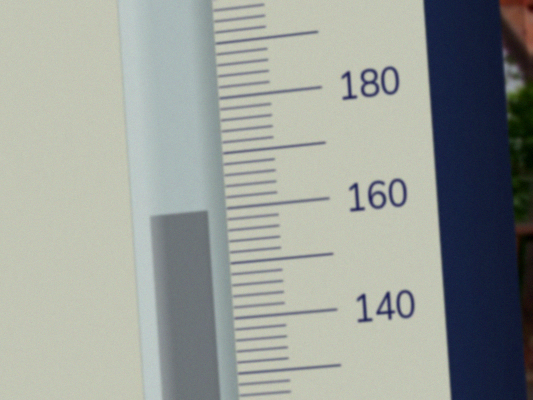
160 mmHg
